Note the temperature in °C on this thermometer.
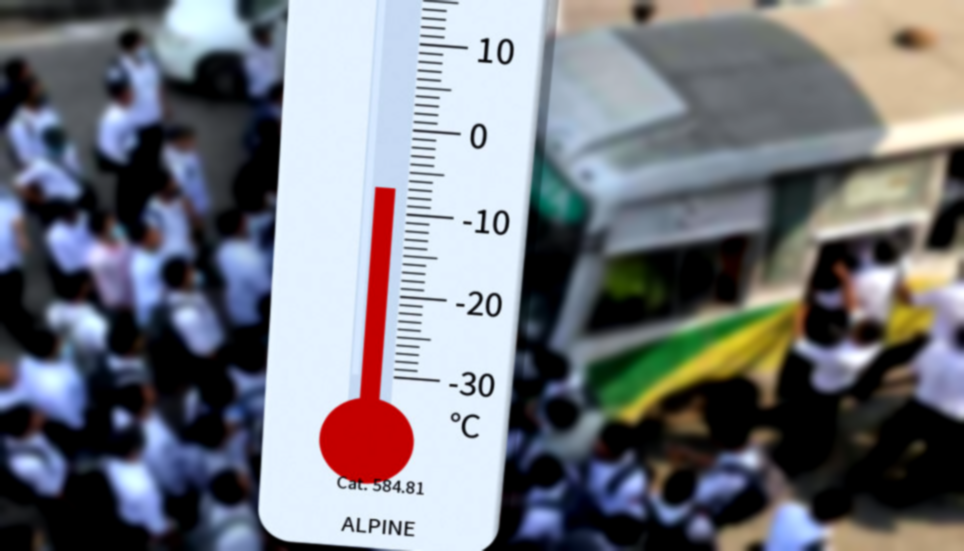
-7 °C
